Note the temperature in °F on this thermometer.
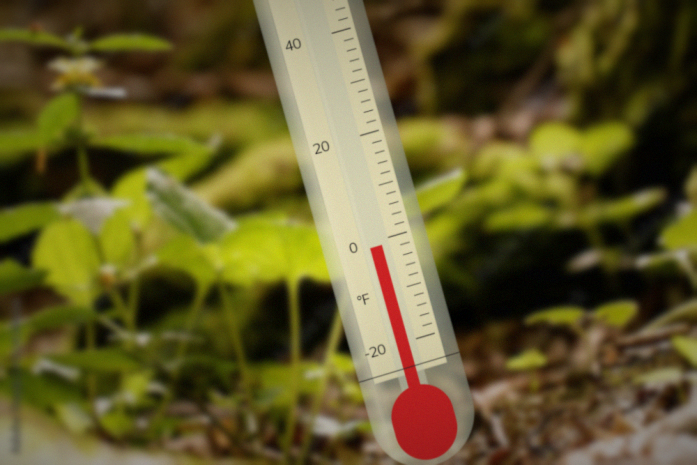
-1 °F
